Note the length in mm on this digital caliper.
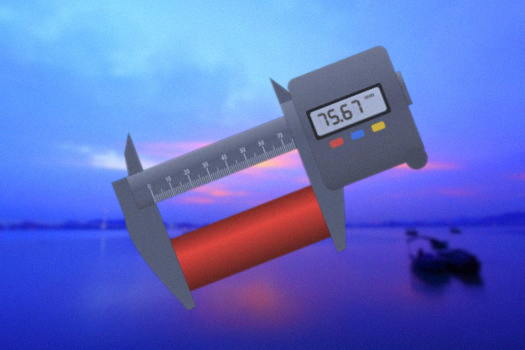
75.67 mm
